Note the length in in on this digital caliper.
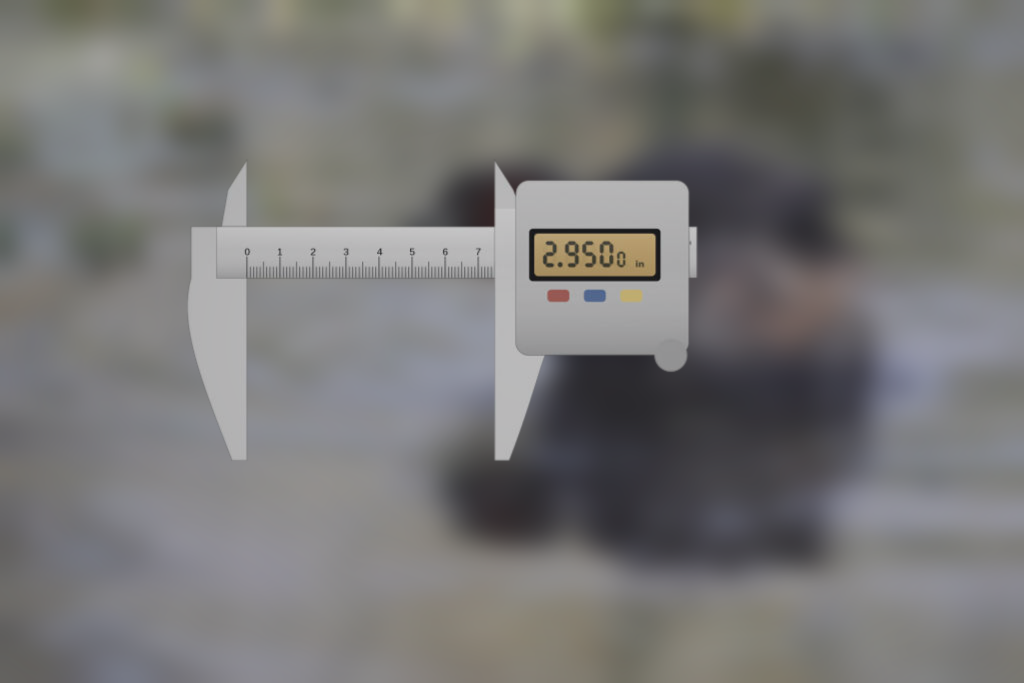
2.9500 in
